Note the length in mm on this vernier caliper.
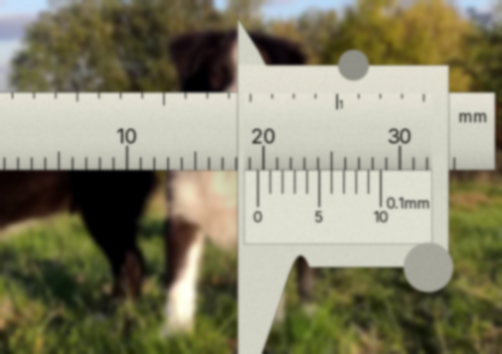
19.6 mm
